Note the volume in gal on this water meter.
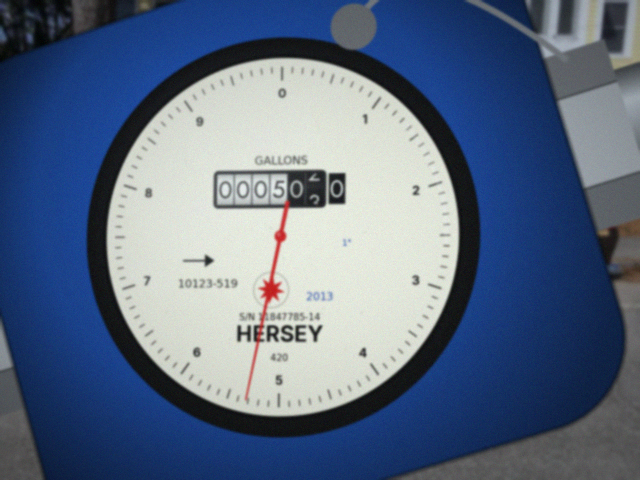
5025.3 gal
